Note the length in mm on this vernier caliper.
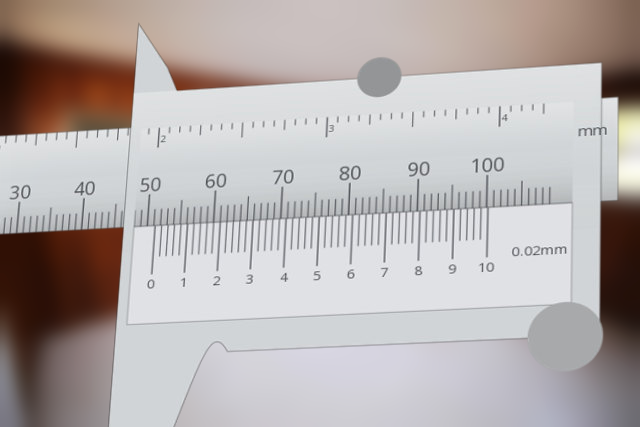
51.2 mm
